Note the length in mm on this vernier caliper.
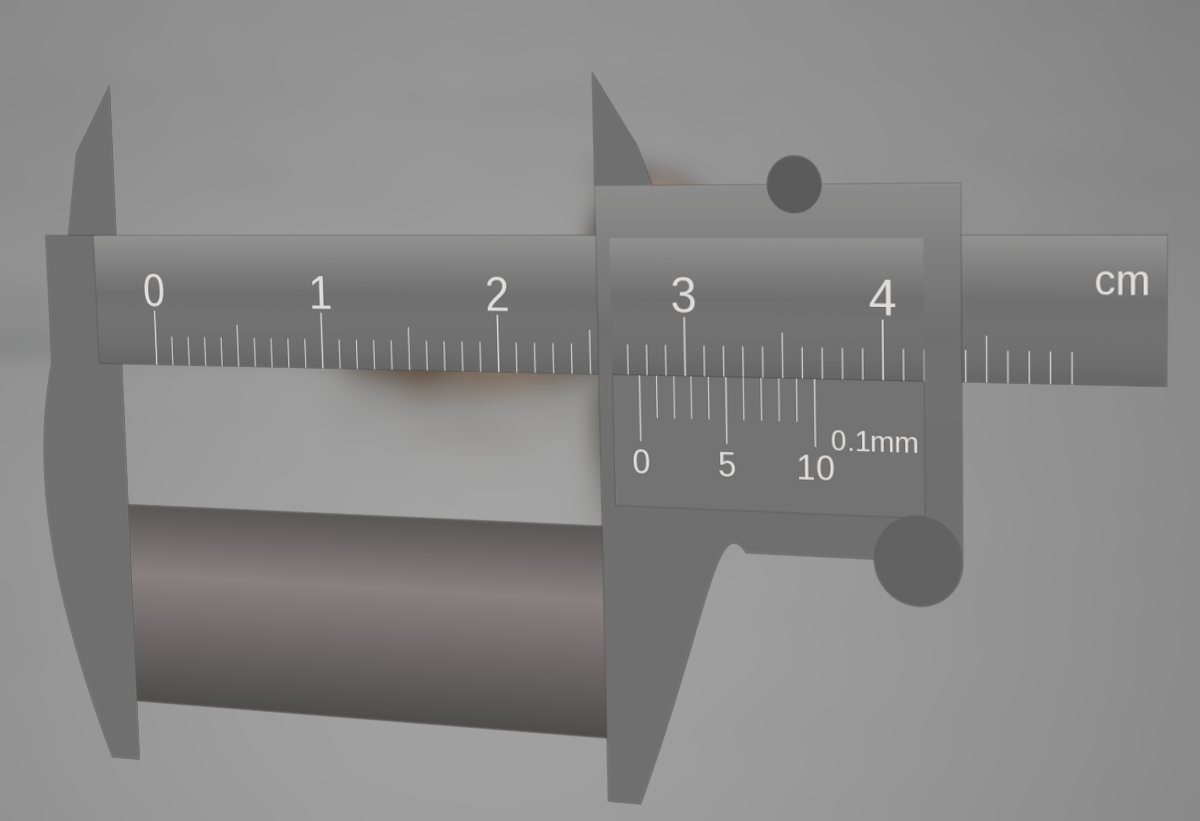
27.6 mm
